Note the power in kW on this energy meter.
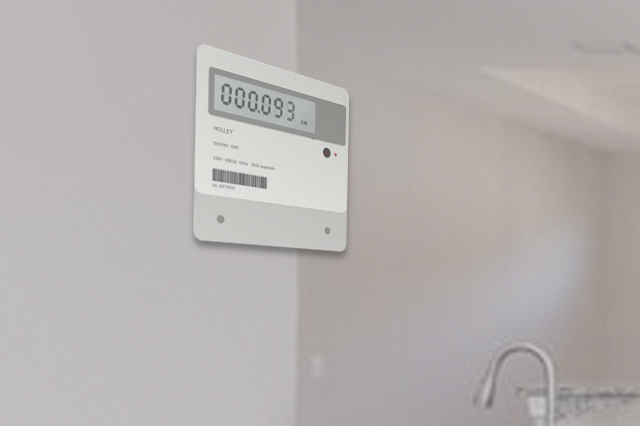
0.093 kW
